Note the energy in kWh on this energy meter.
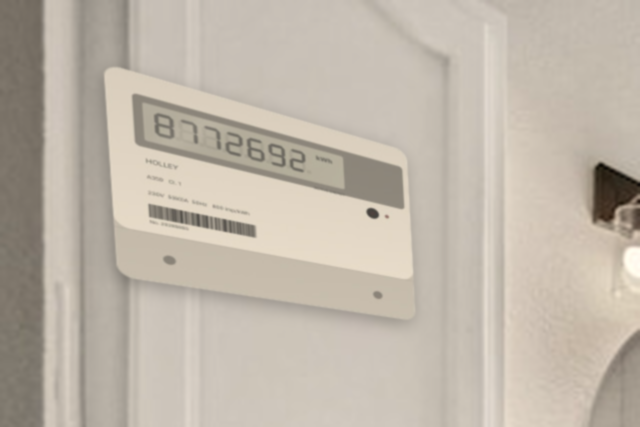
8772692 kWh
